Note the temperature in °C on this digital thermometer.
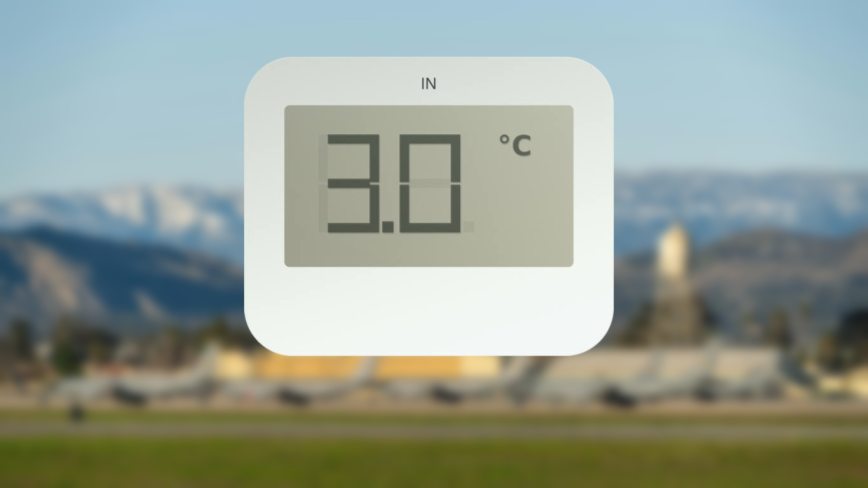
3.0 °C
